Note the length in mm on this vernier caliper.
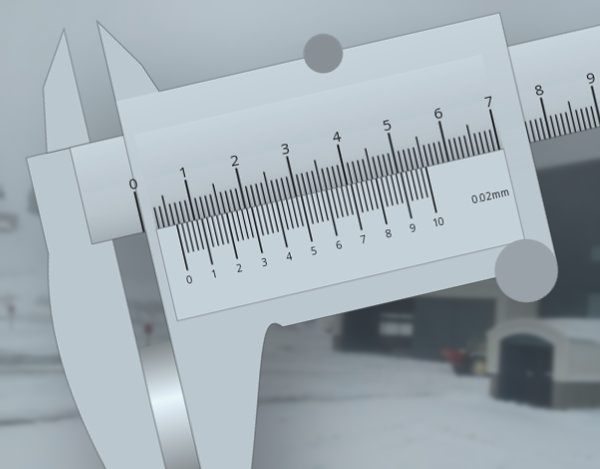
6.5 mm
